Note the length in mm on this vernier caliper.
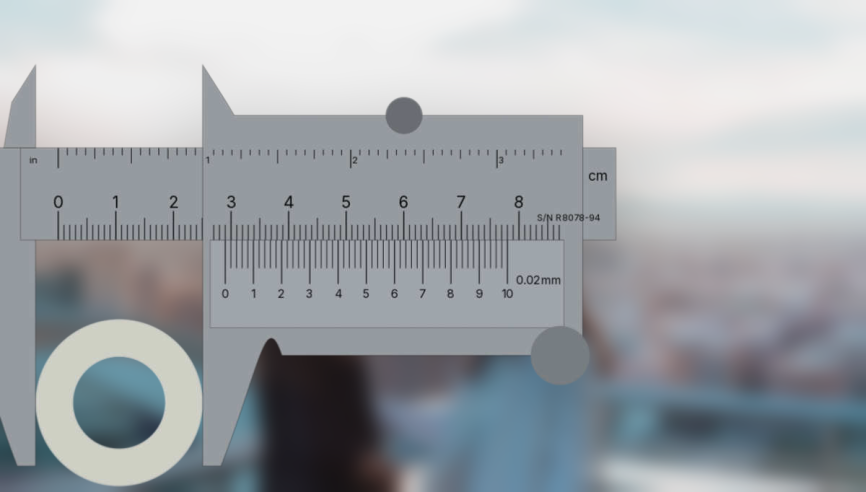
29.0 mm
